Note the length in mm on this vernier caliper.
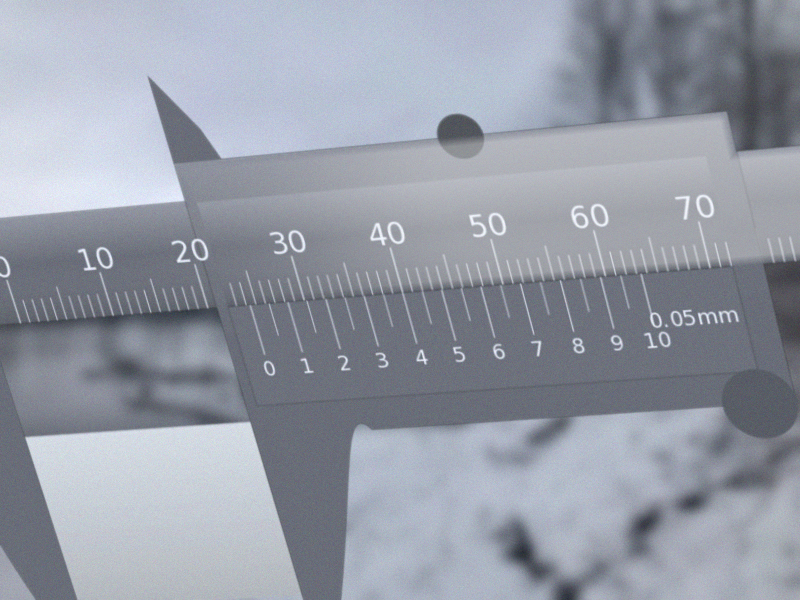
24.4 mm
